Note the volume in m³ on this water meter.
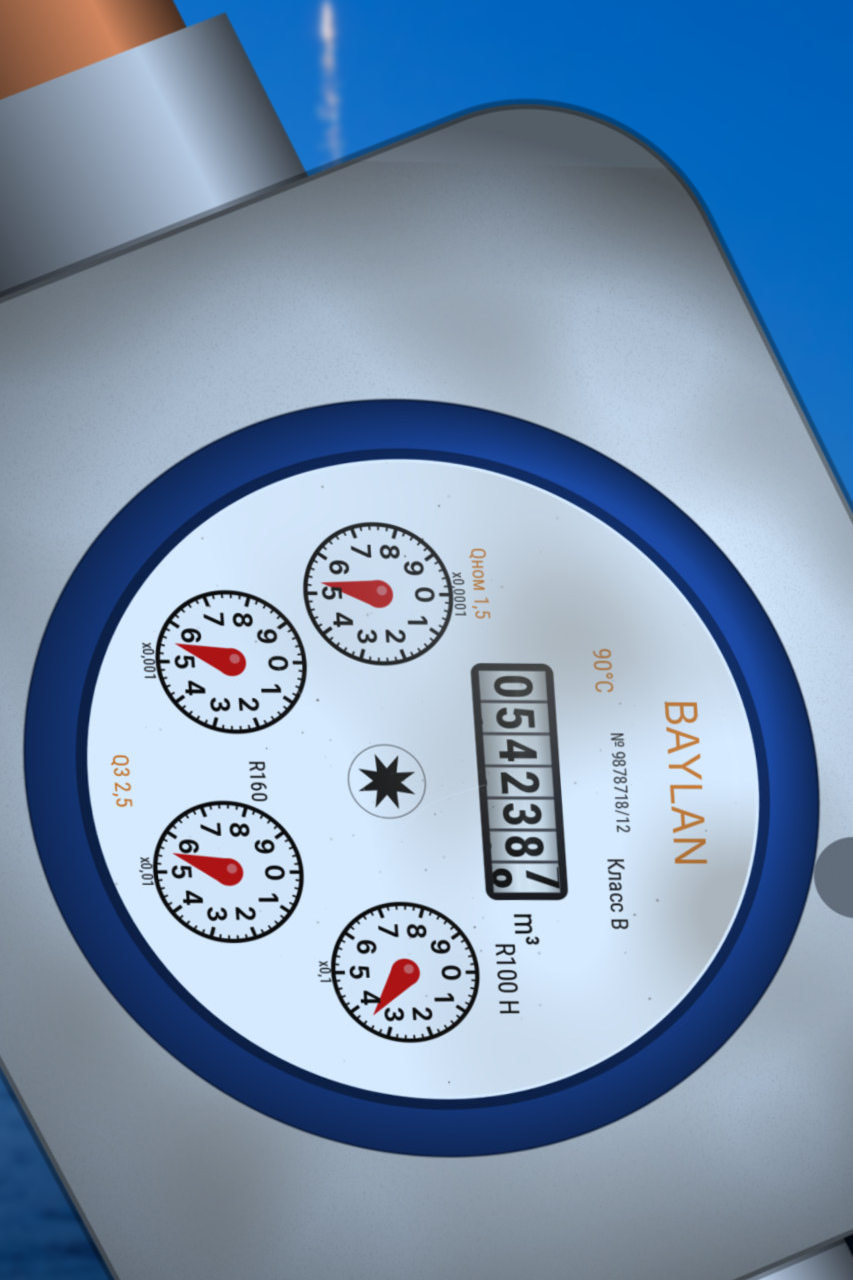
542387.3555 m³
